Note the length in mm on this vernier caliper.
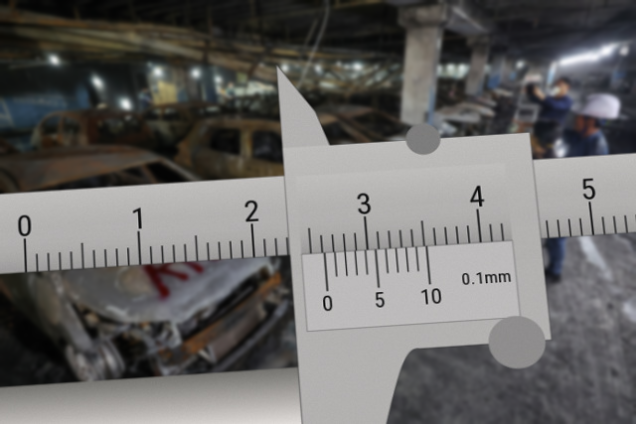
26.2 mm
